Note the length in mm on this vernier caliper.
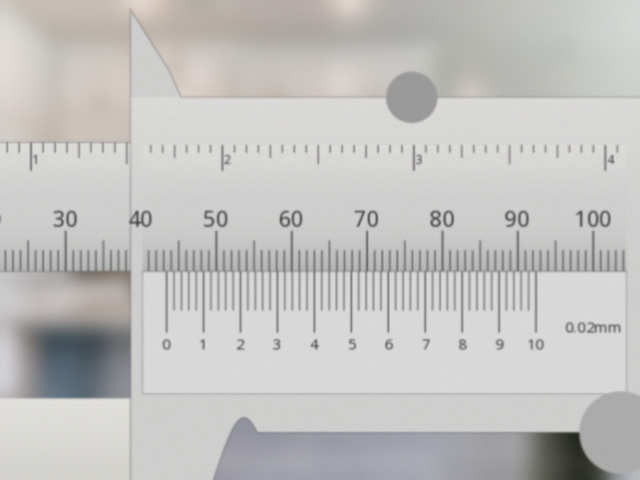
43.4 mm
